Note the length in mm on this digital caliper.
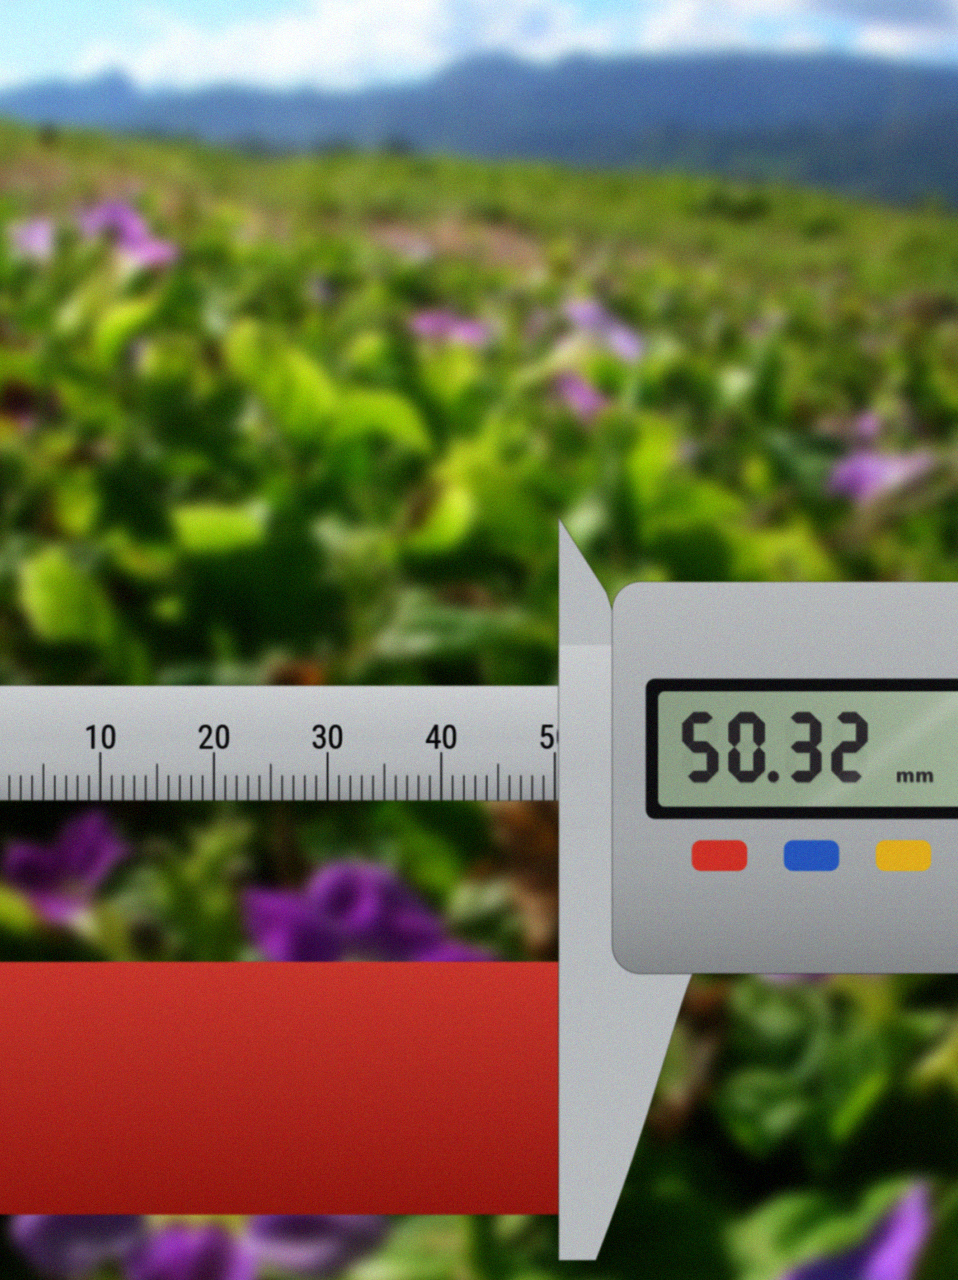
50.32 mm
